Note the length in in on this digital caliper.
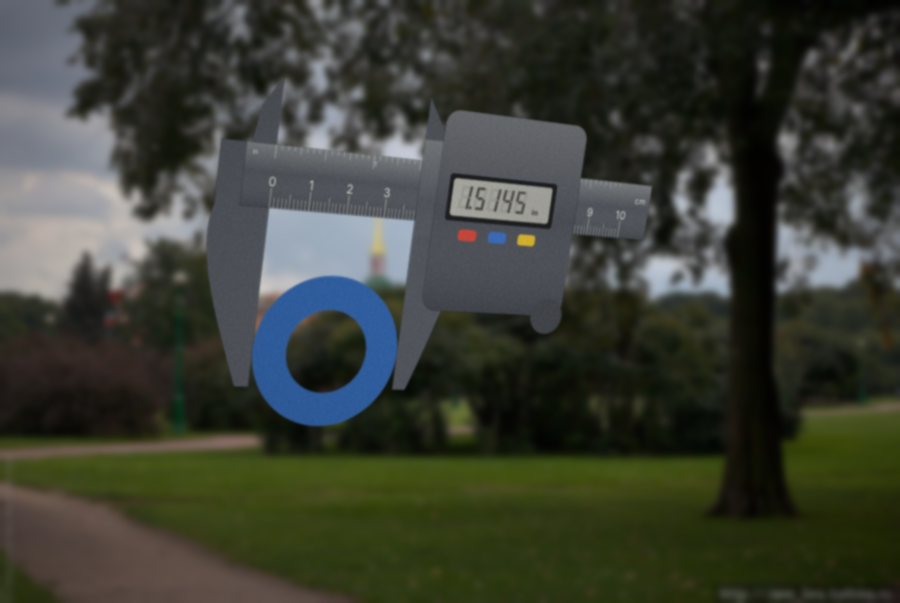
1.5145 in
